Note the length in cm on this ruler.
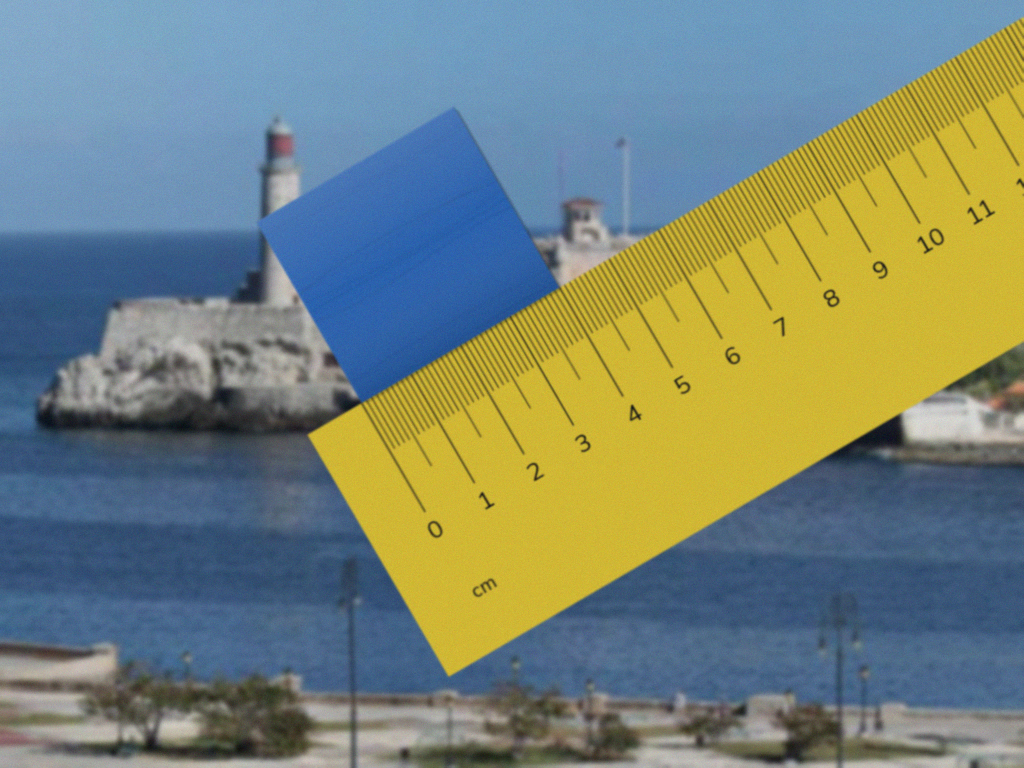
4 cm
